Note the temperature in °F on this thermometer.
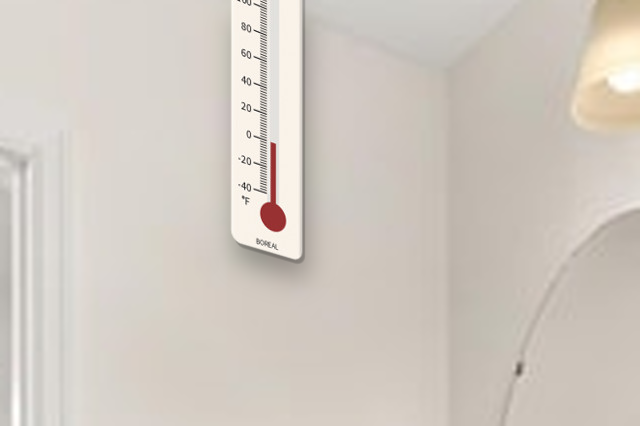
0 °F
